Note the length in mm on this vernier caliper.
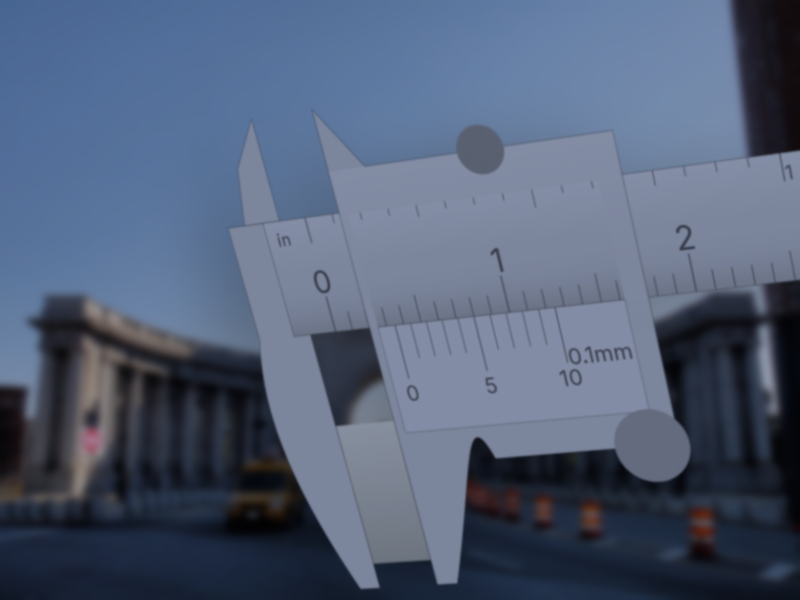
3.5 mm
